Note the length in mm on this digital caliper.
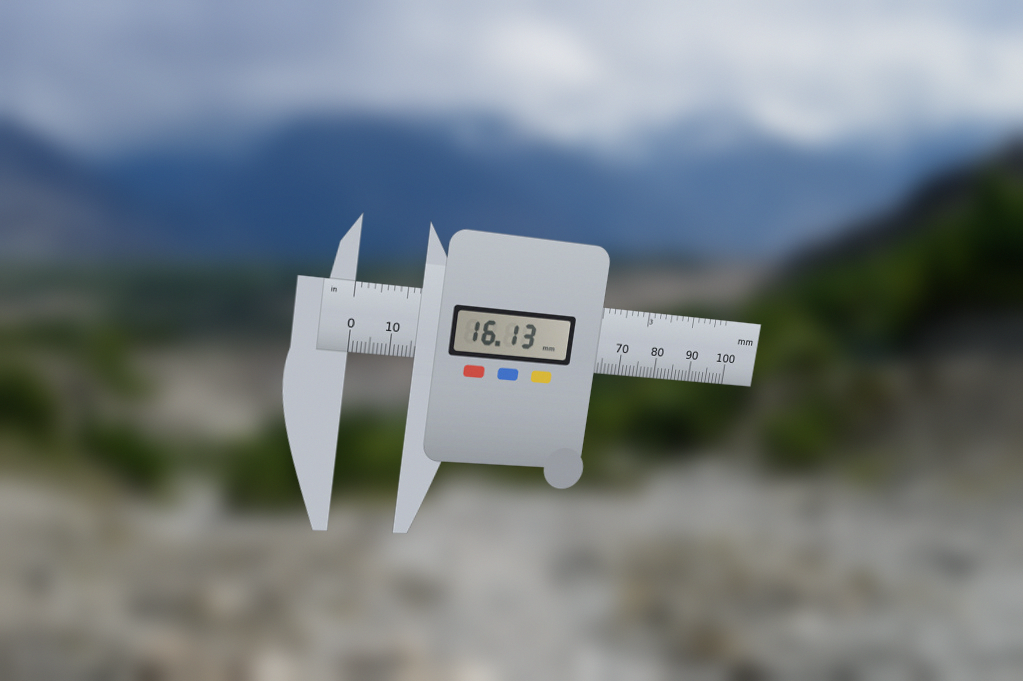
16.13 mm
